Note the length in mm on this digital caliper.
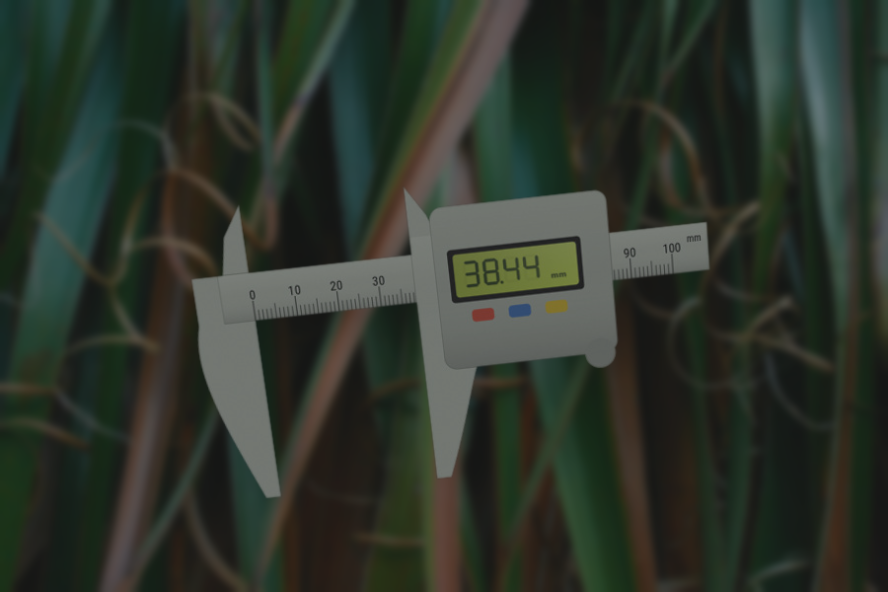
38.44 mm
